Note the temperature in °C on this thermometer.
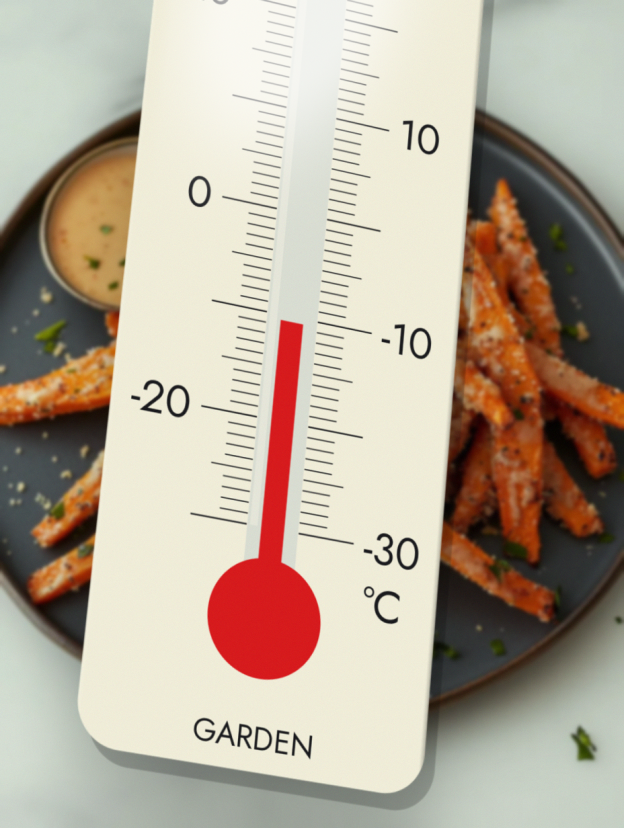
-10.5 °C
